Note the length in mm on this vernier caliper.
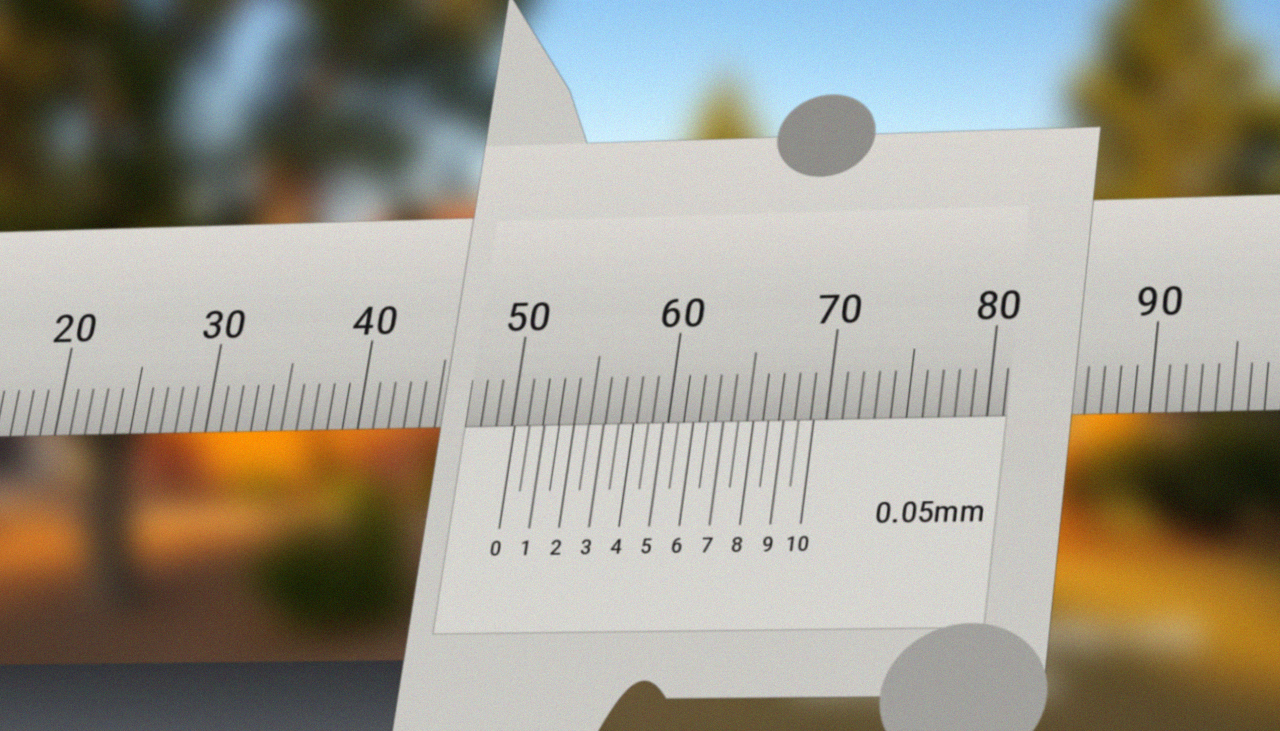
50.2 mm
